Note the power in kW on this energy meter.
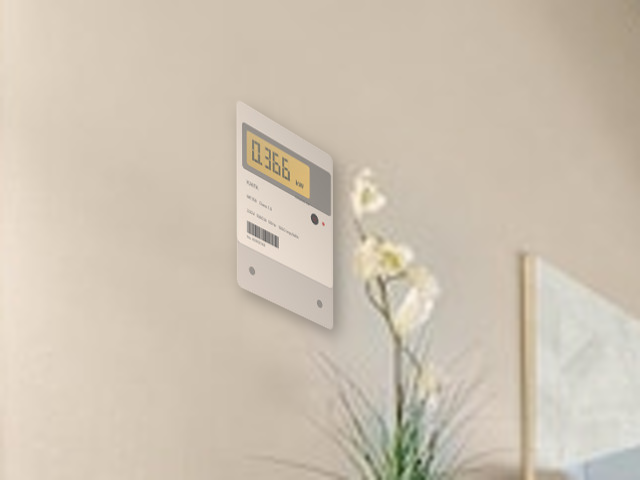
0.366 kW
